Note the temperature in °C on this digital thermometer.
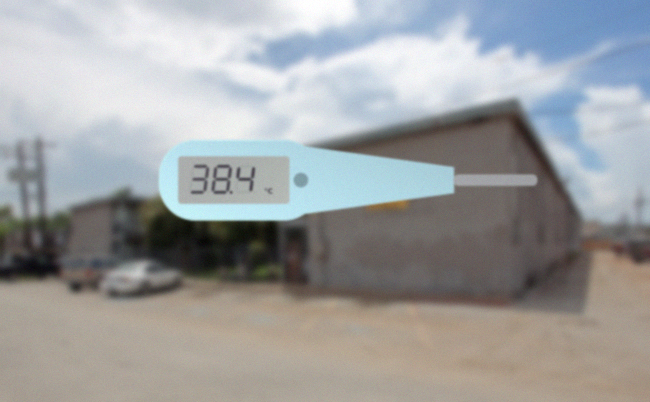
38.4 °C
